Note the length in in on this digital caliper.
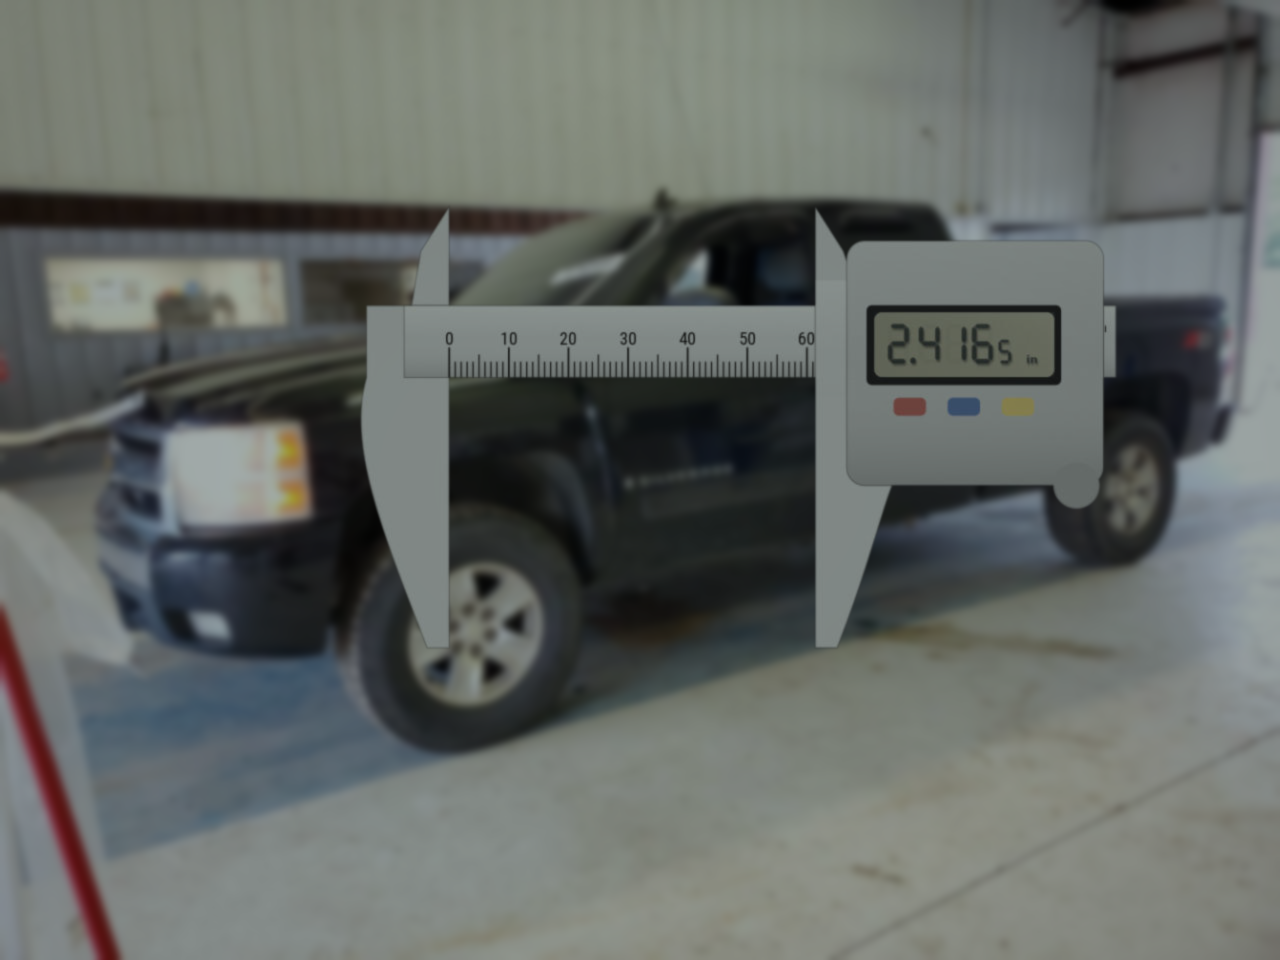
2.4165 in
